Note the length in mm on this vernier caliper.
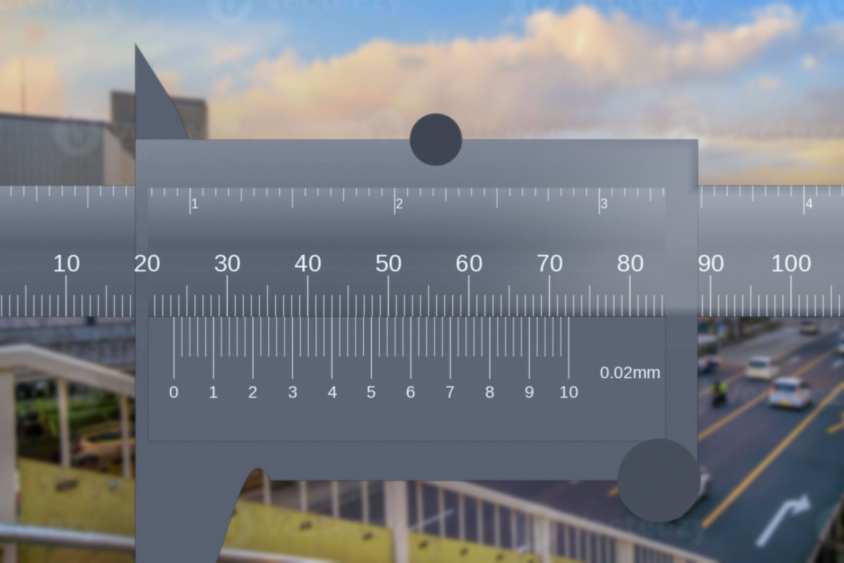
23.4 mm
